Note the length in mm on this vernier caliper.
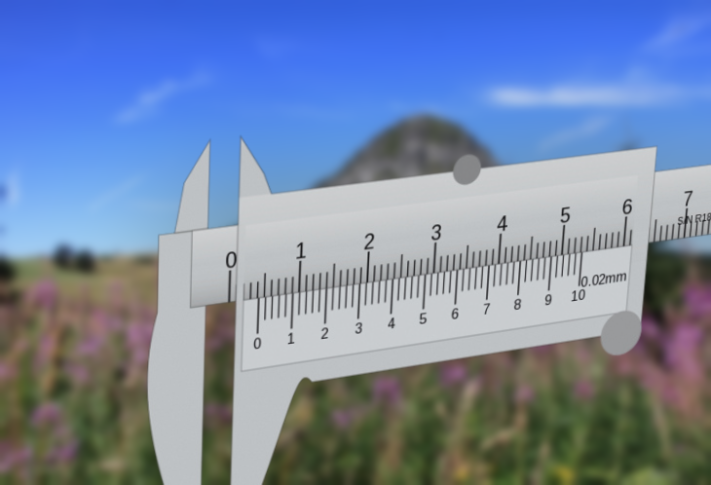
4.2 mm
